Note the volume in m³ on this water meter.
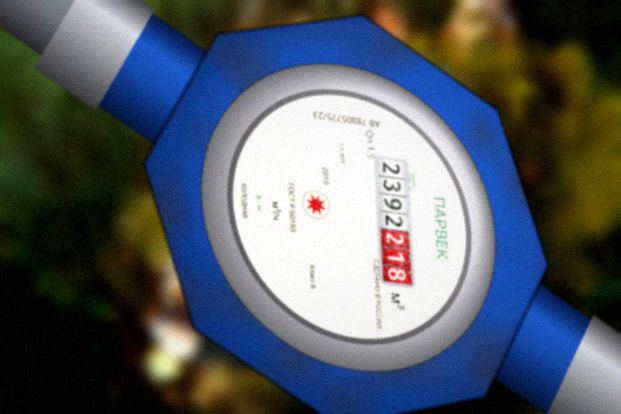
2392.218 m³
